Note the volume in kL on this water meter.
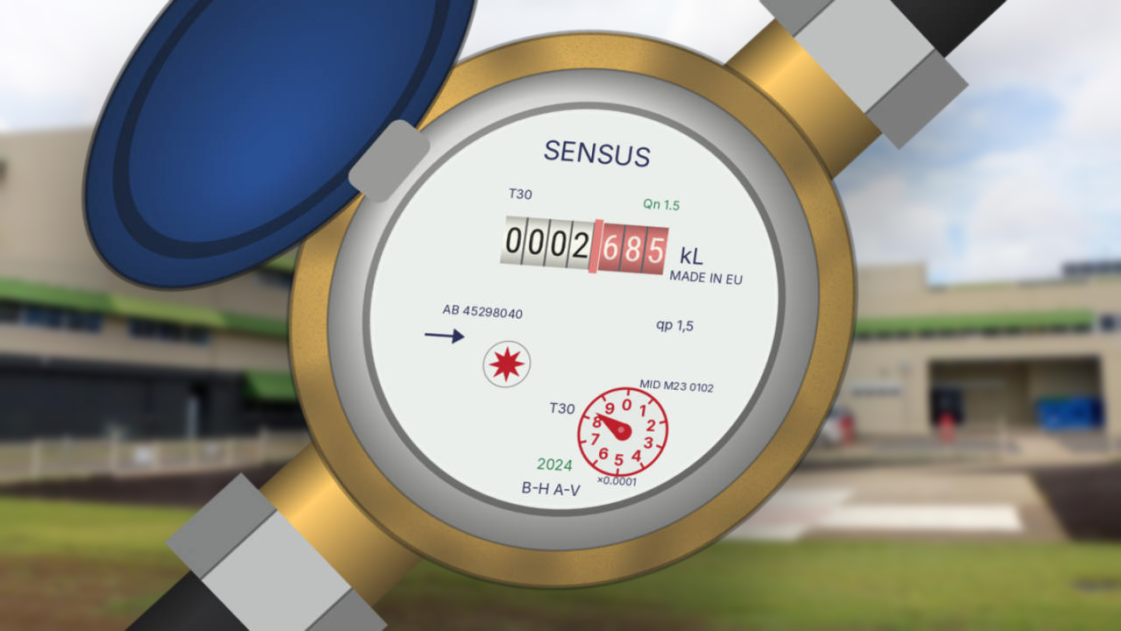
2.6858 kL
